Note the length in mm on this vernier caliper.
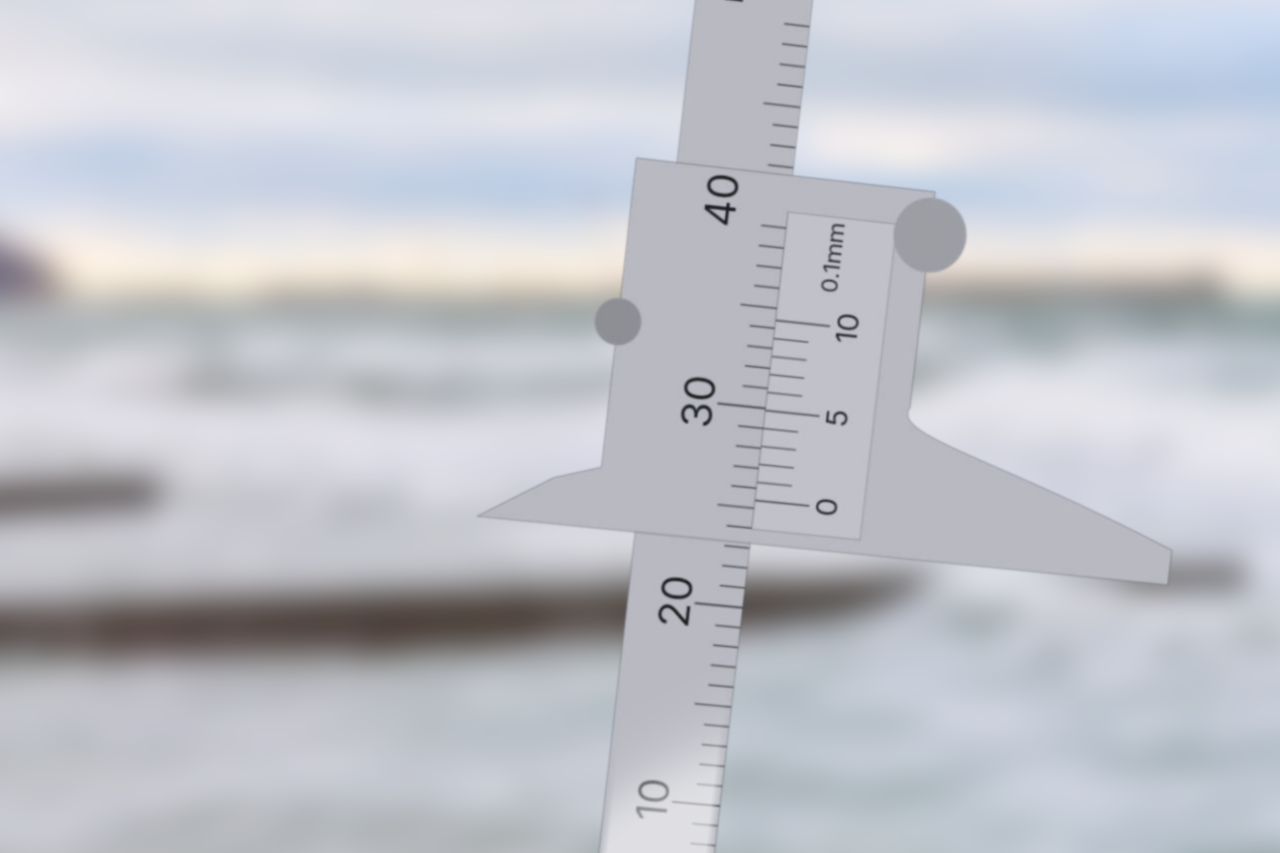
25.4 mm
